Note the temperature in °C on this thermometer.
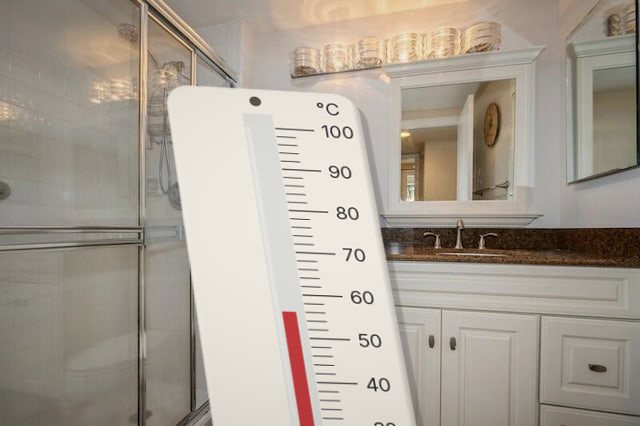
56 °C
